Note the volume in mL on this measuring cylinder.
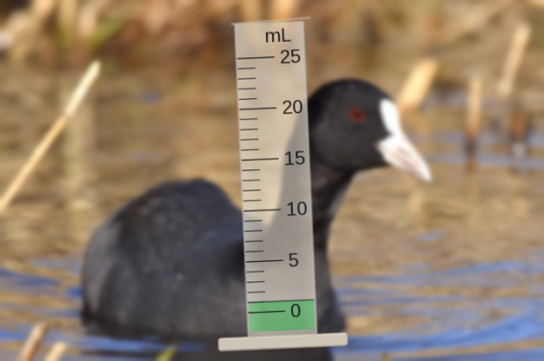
1 mL
